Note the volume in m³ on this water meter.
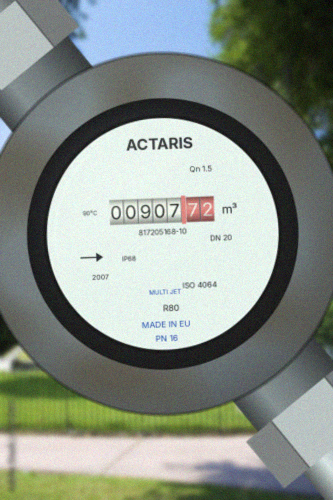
907.72 m³
